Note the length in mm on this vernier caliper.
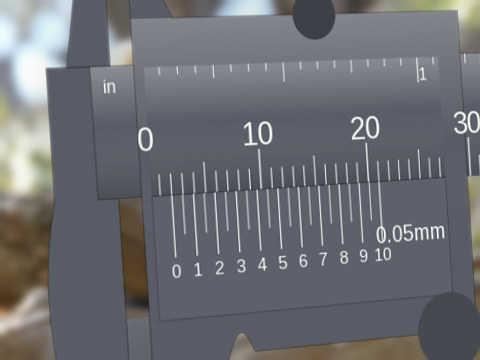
2.0 mm
